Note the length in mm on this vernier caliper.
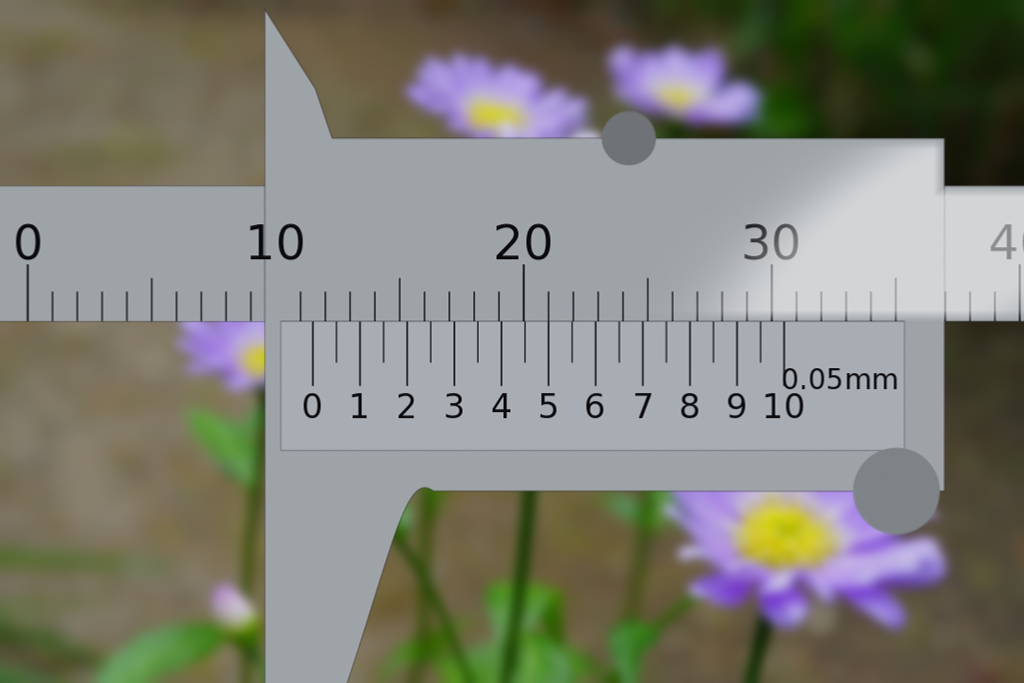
11.50 mm
